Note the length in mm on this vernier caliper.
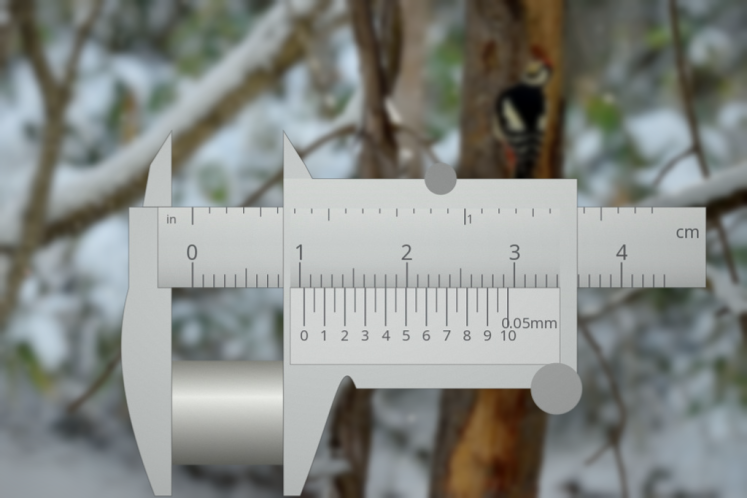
10.4 mm
